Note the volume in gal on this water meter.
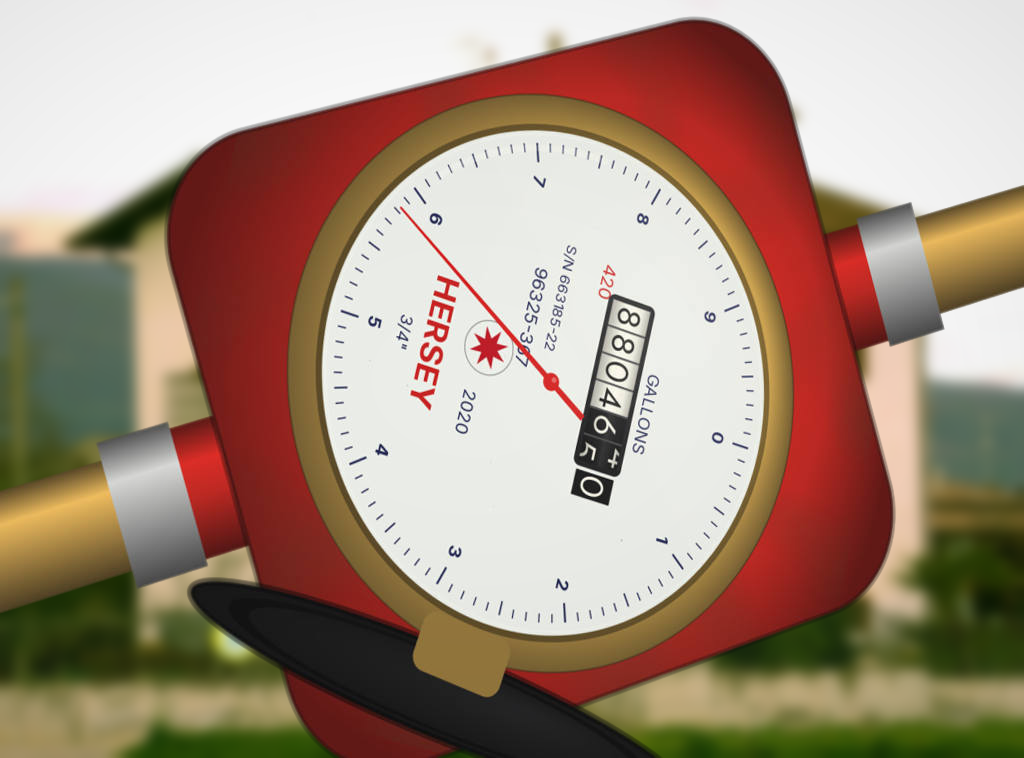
8804645.8 gal
